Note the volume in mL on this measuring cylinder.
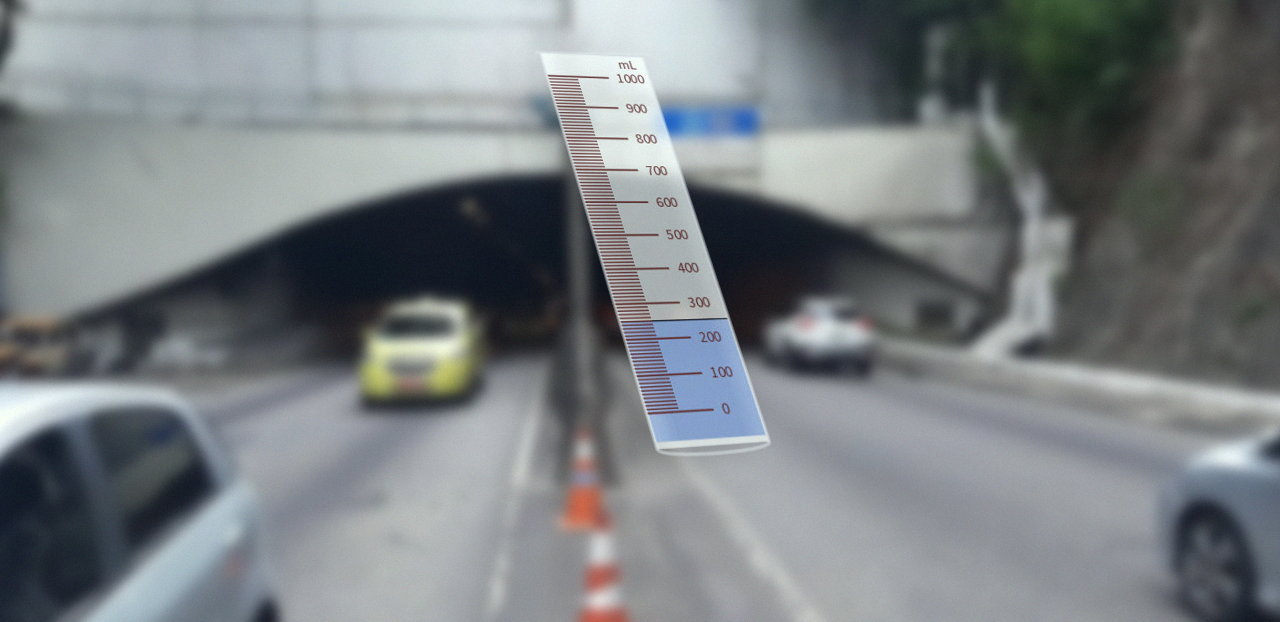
250 mL
